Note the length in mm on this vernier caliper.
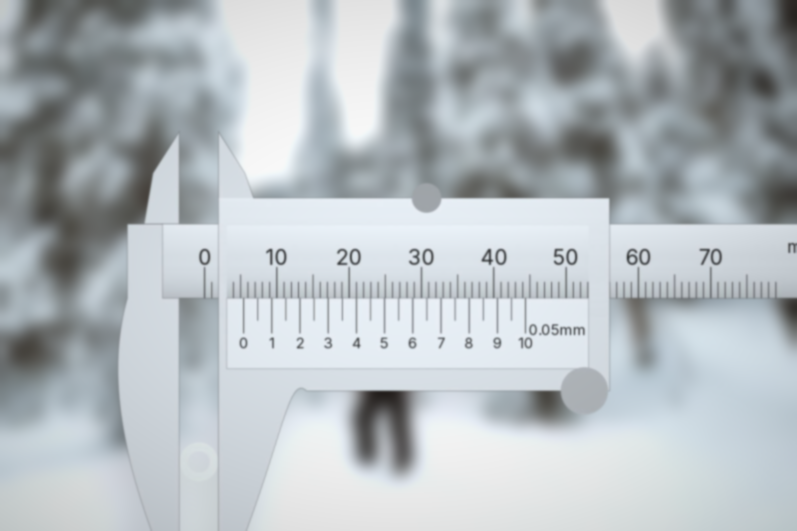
5.4 mm
